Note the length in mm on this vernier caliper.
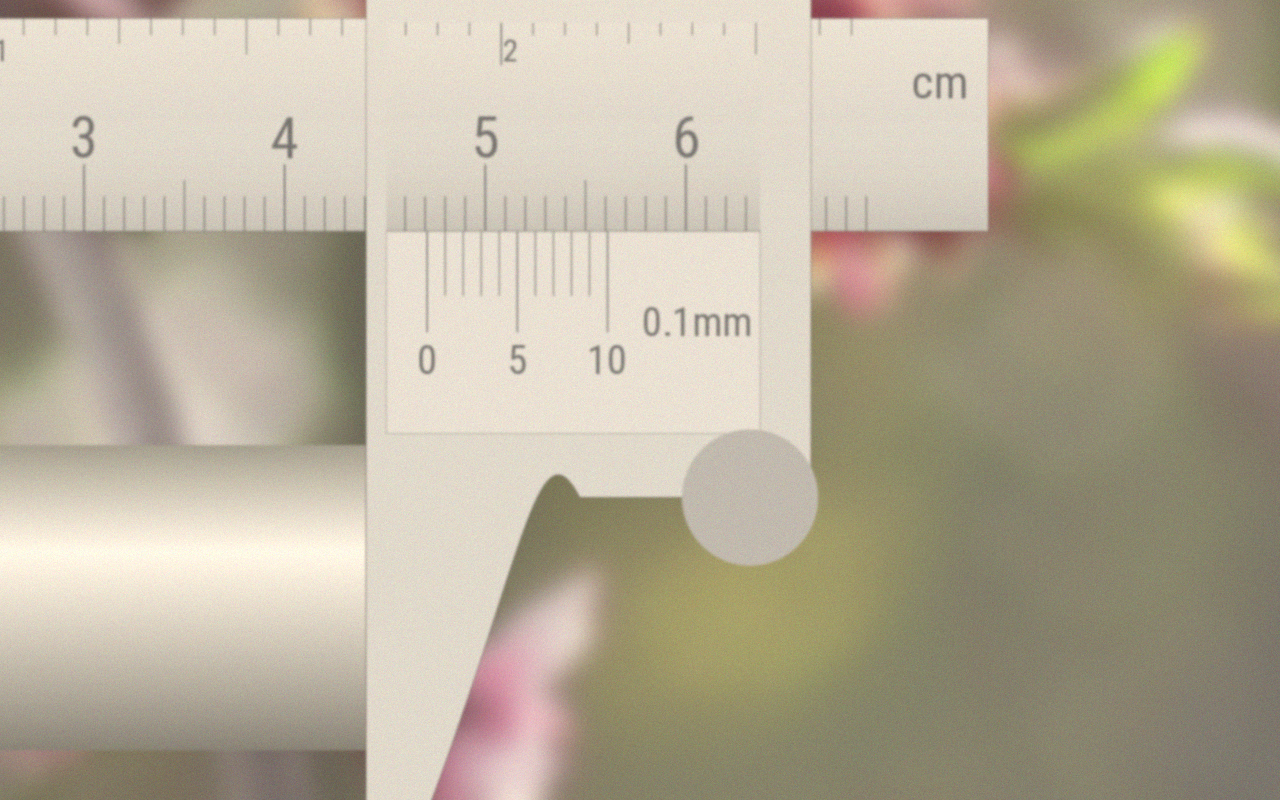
47.1 mm
